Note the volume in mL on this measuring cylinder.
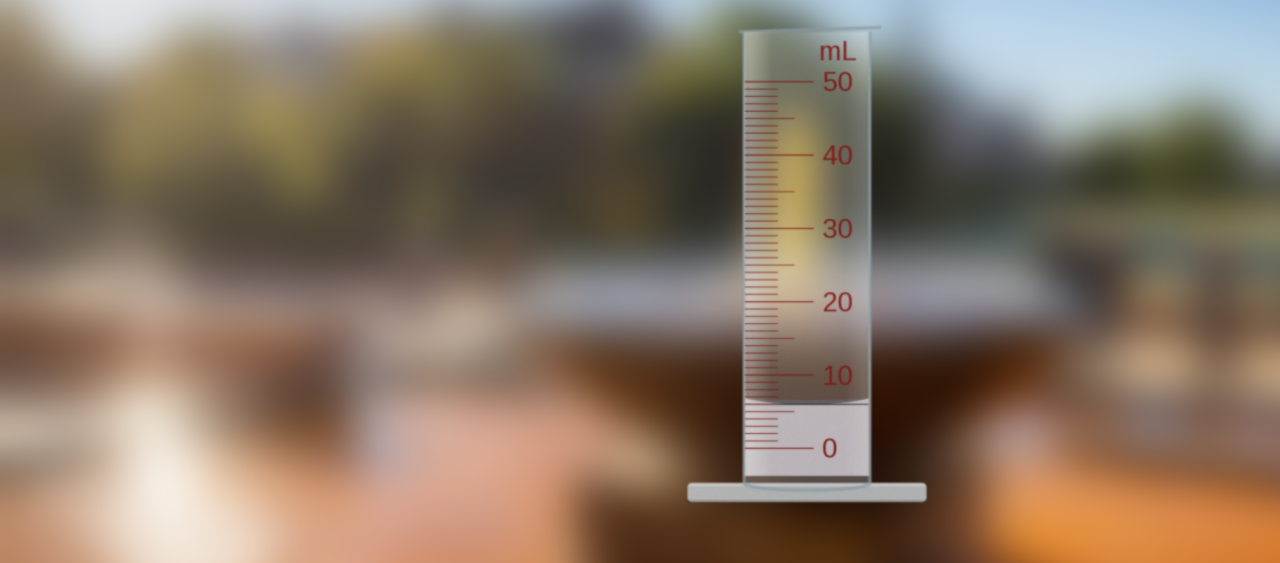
6 mL
